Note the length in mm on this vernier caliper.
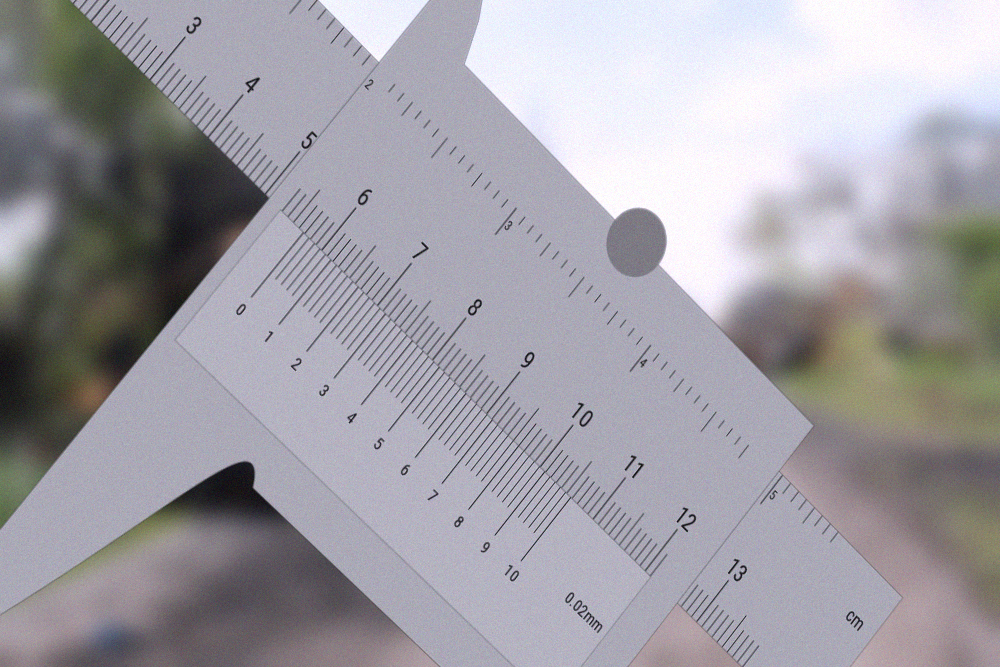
56.8 mm
